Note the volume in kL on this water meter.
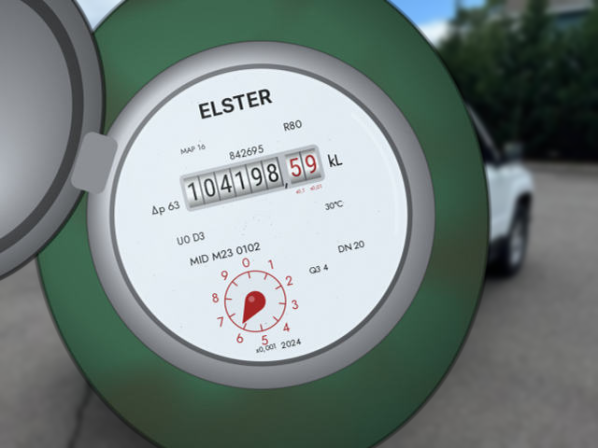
104198.596 kL
